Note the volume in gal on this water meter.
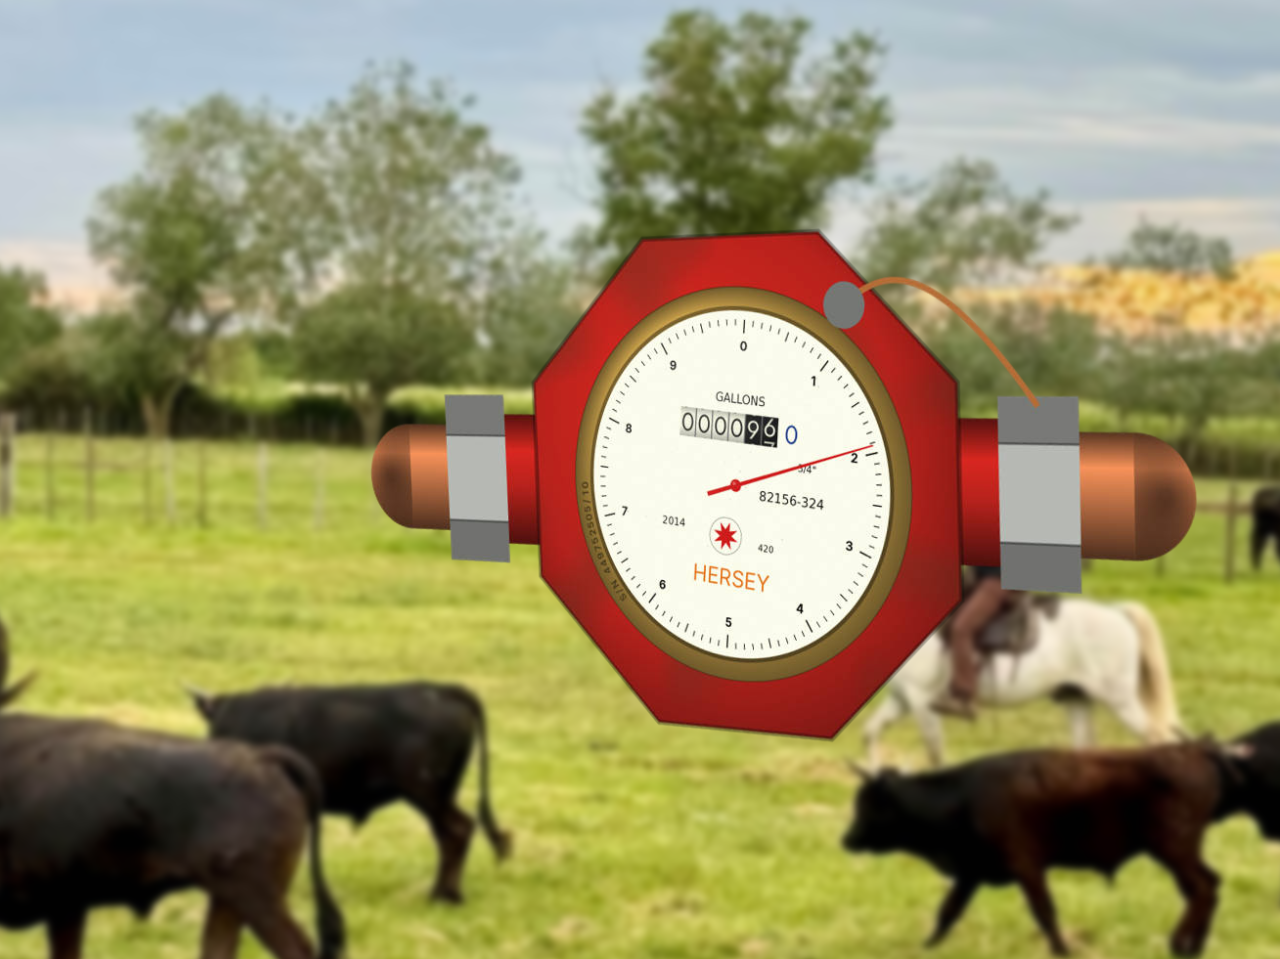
961.9 gal
